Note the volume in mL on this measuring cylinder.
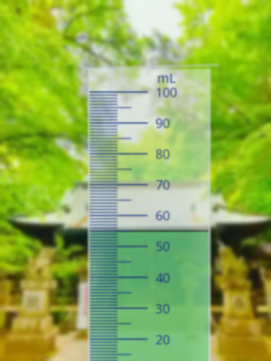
55 mL
